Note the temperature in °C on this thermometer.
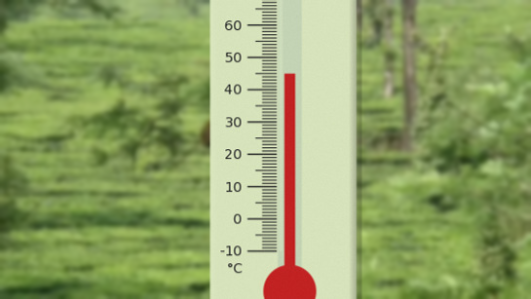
45 °C
